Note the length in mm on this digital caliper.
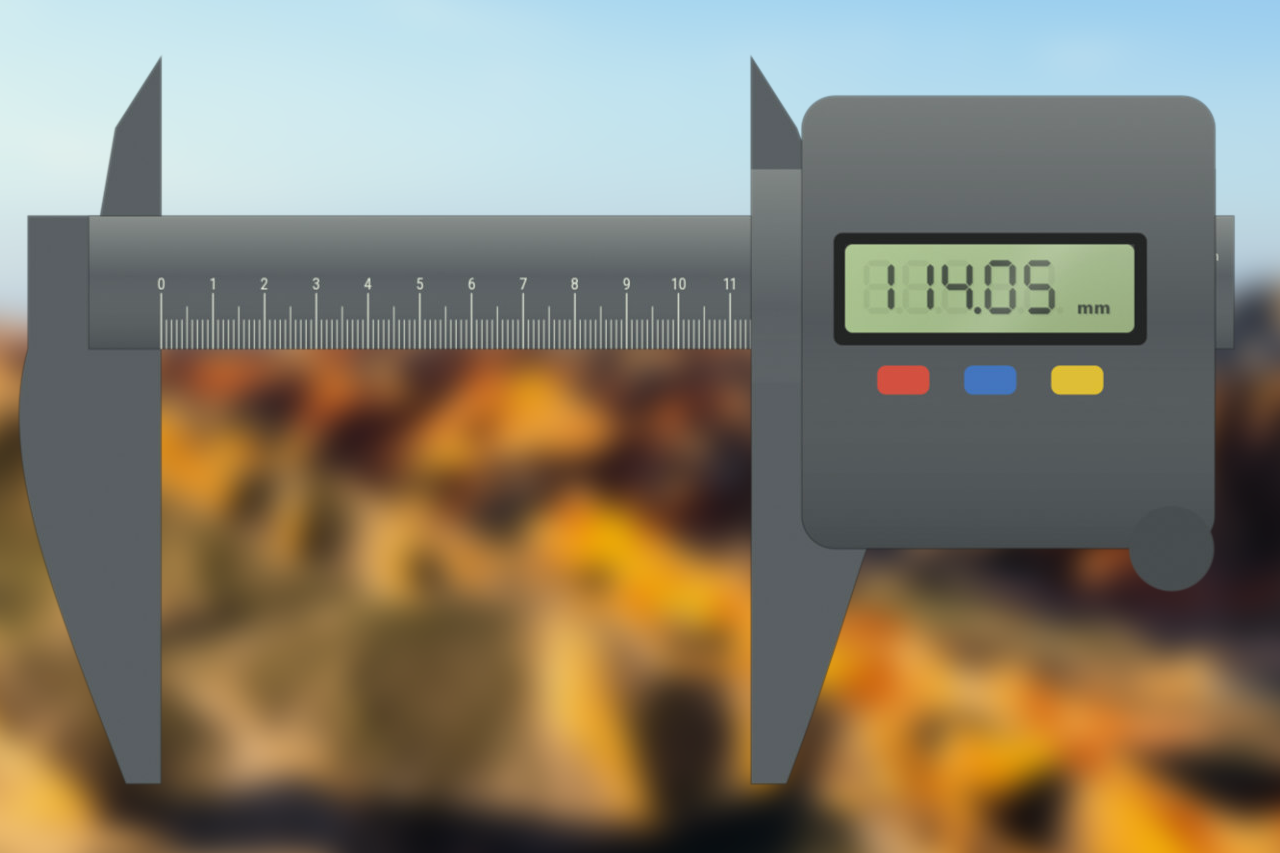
114.05 mm
